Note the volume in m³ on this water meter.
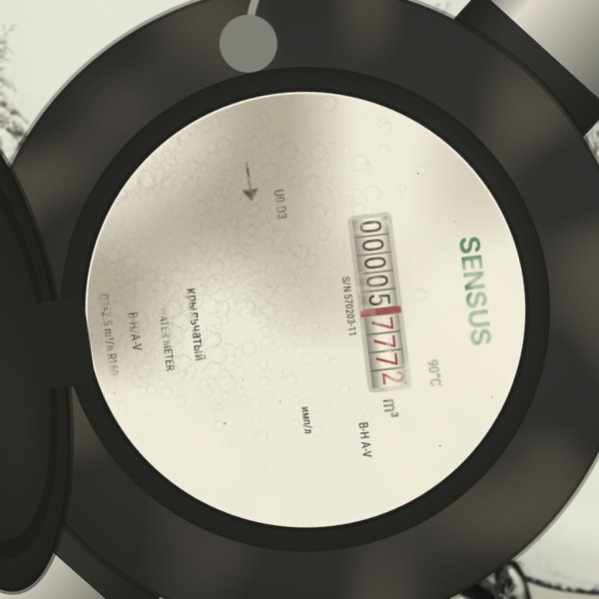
5.7772 m³
